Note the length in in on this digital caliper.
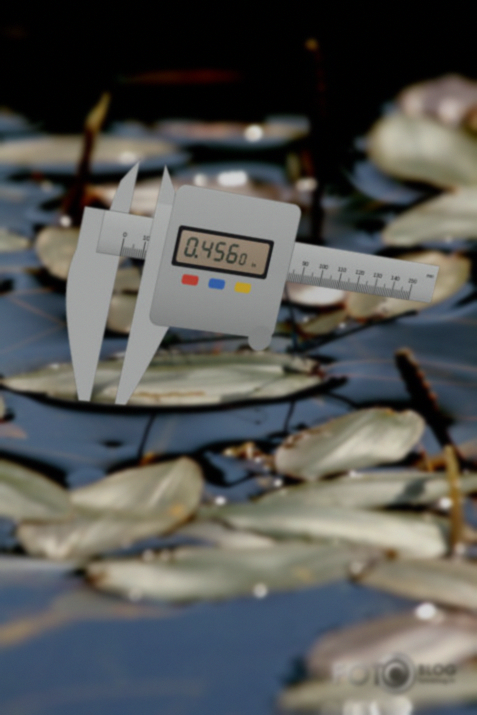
0.4560 in
